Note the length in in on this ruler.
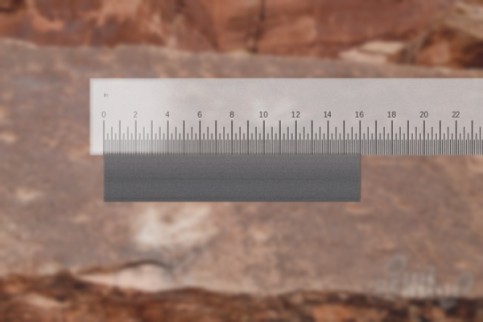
16 in
